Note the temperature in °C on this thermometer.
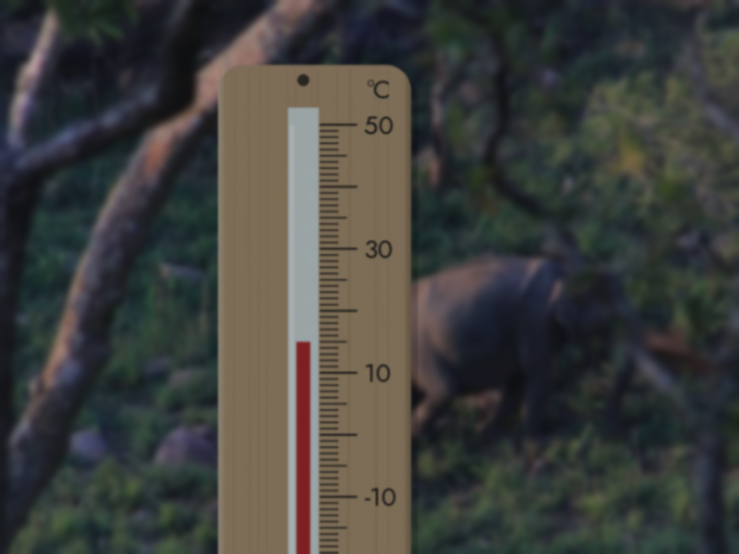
15 °C
